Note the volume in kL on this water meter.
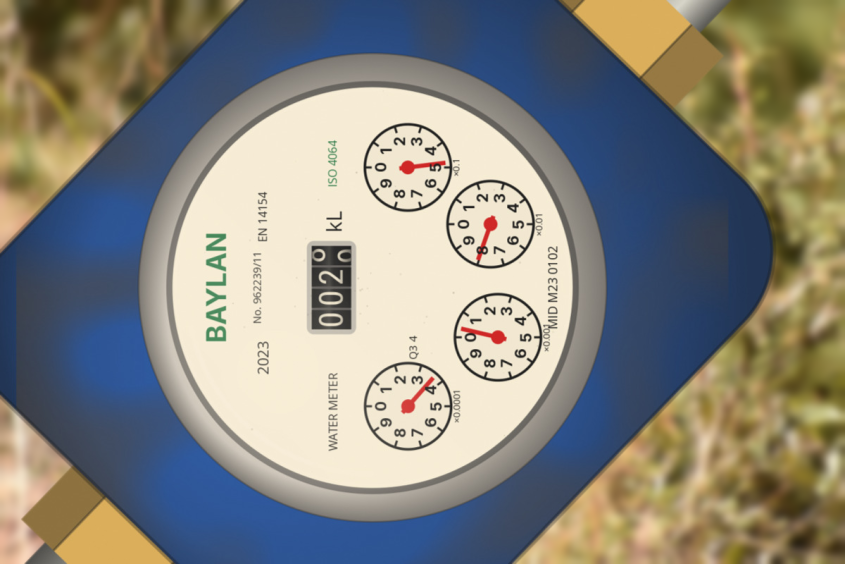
28.4803 kL
